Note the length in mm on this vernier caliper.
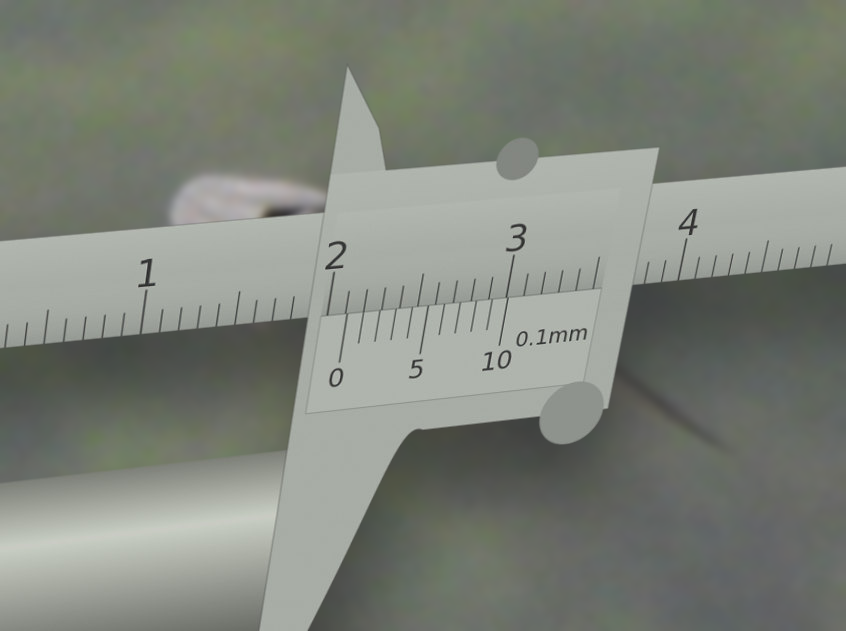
21.1 mm
